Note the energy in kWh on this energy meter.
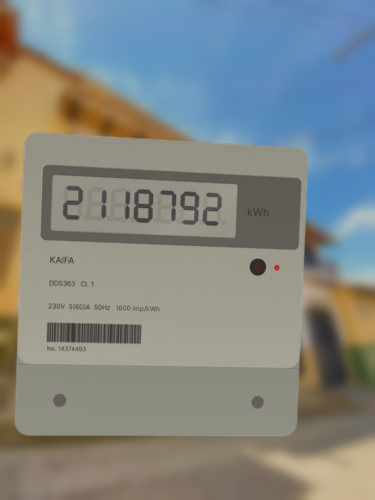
2118792 kWh
